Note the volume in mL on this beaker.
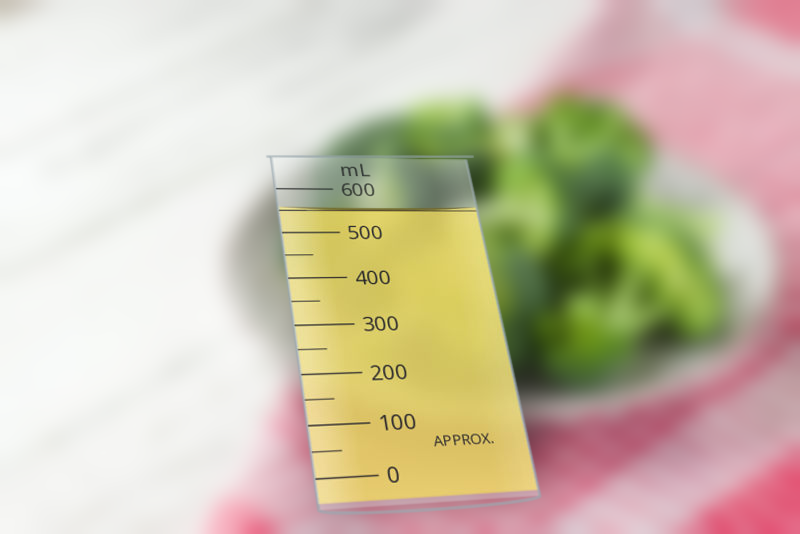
550 mL
